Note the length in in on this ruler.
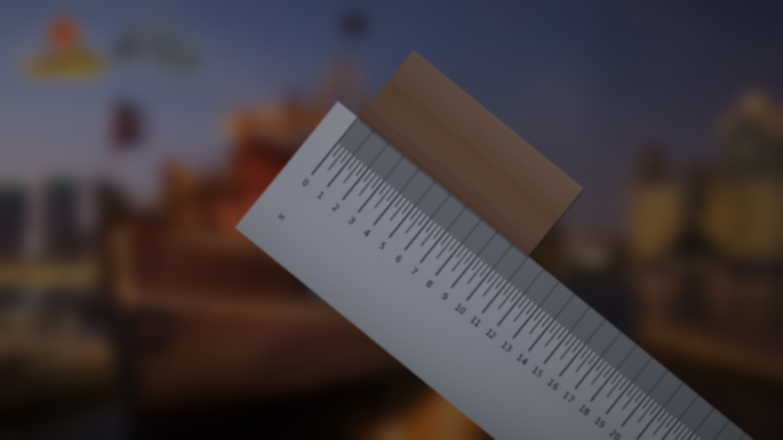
11 in
